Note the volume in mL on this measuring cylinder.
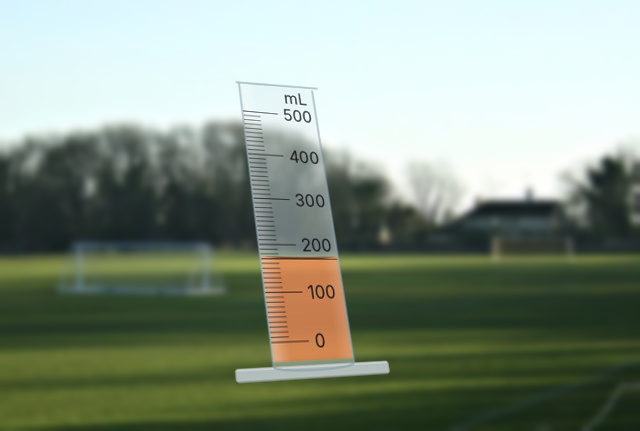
170 mL
